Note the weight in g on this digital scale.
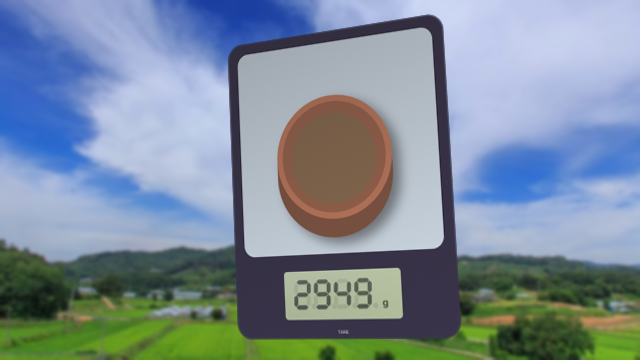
2949 g
